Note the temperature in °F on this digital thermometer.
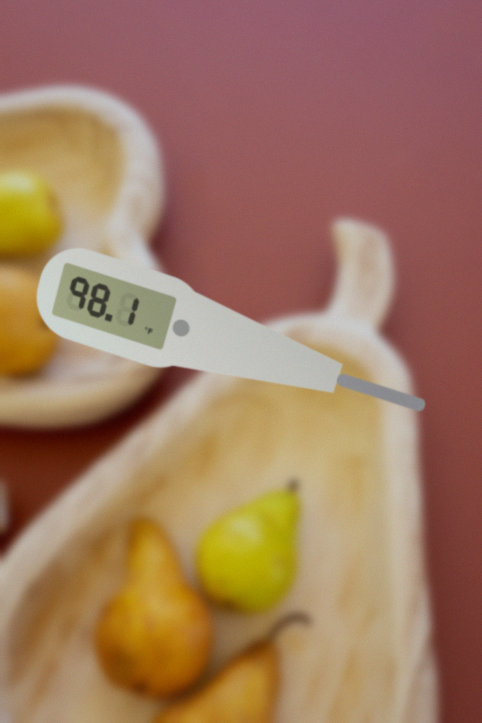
98.1 °F
